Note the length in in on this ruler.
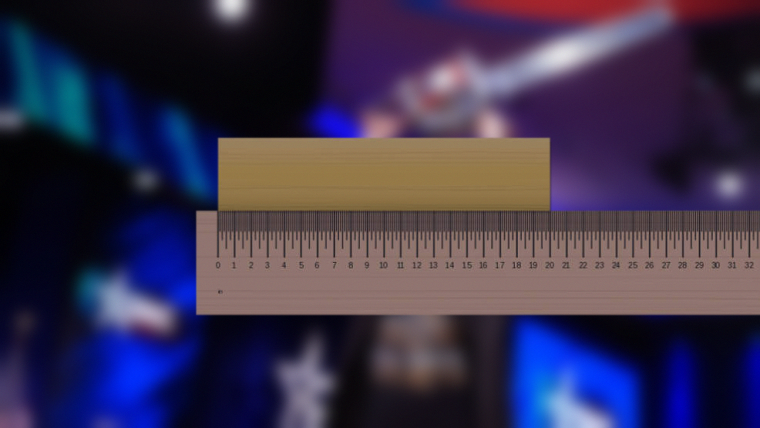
20 in
